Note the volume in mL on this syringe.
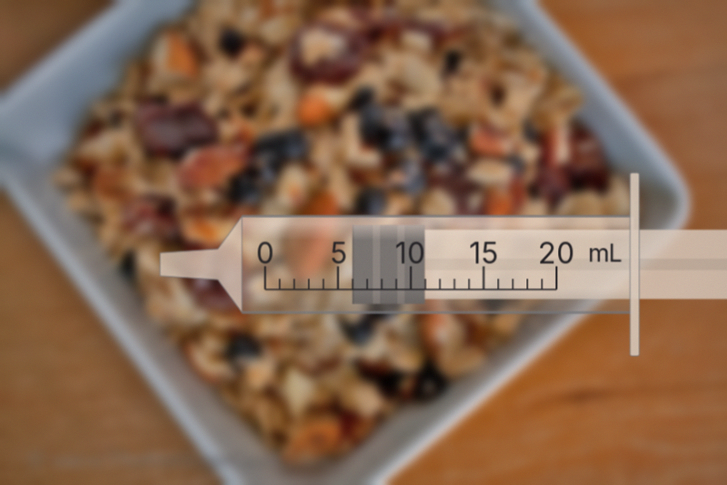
6 mL
